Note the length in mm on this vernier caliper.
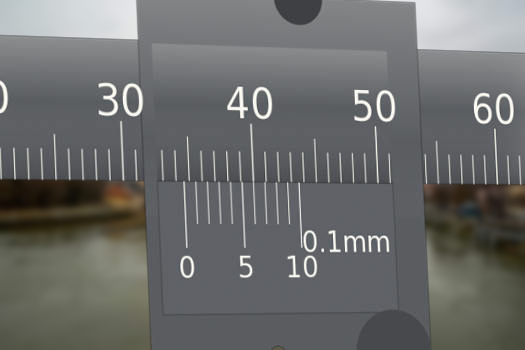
34.6 mm
